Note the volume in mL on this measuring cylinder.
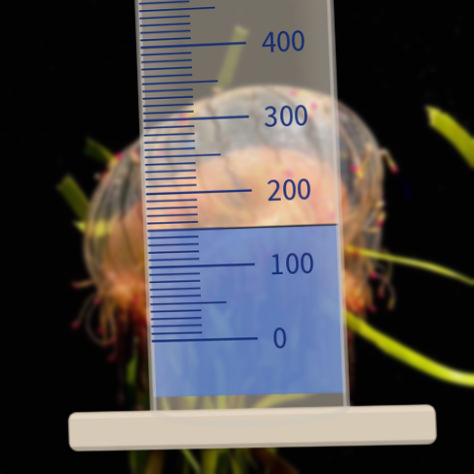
150 mL
